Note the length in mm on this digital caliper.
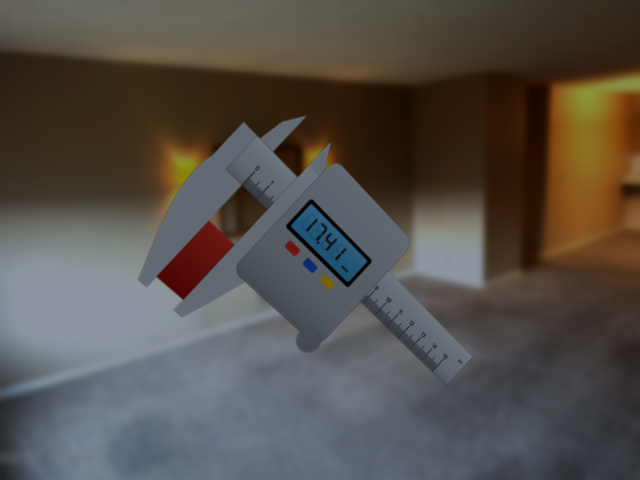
17.41 mm
